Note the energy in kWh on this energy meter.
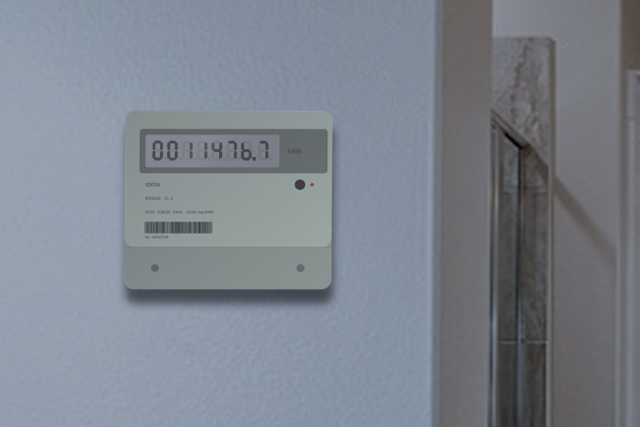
11476.7 kWh
